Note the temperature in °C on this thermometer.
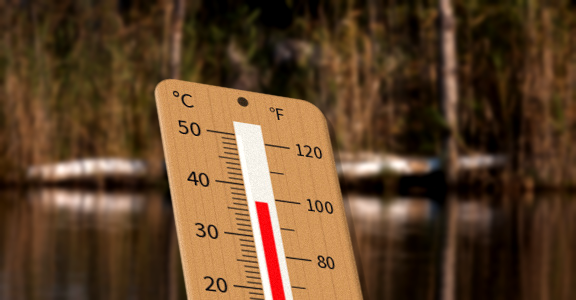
37 °C
